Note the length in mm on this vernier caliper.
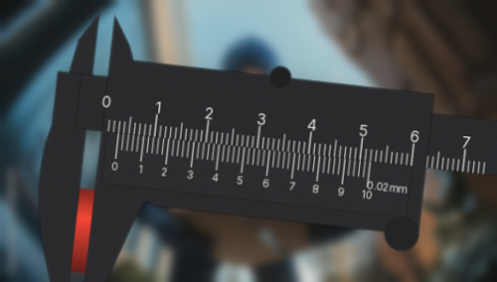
3.0 mm
